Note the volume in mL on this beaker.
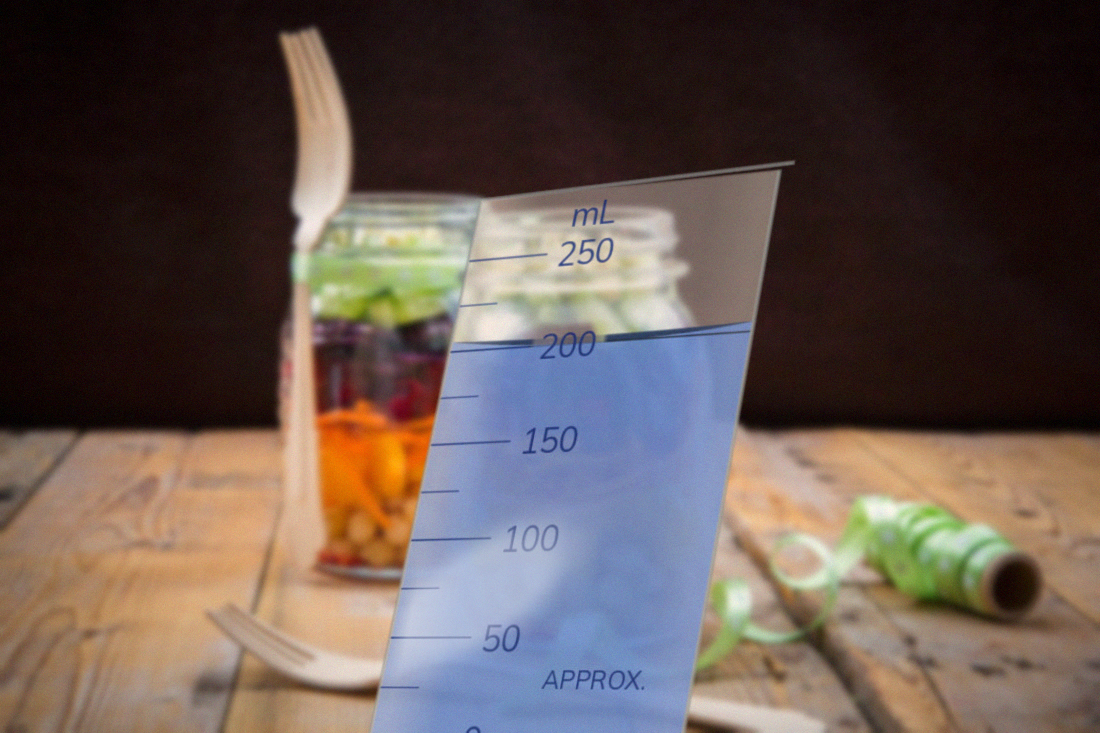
200 mL
